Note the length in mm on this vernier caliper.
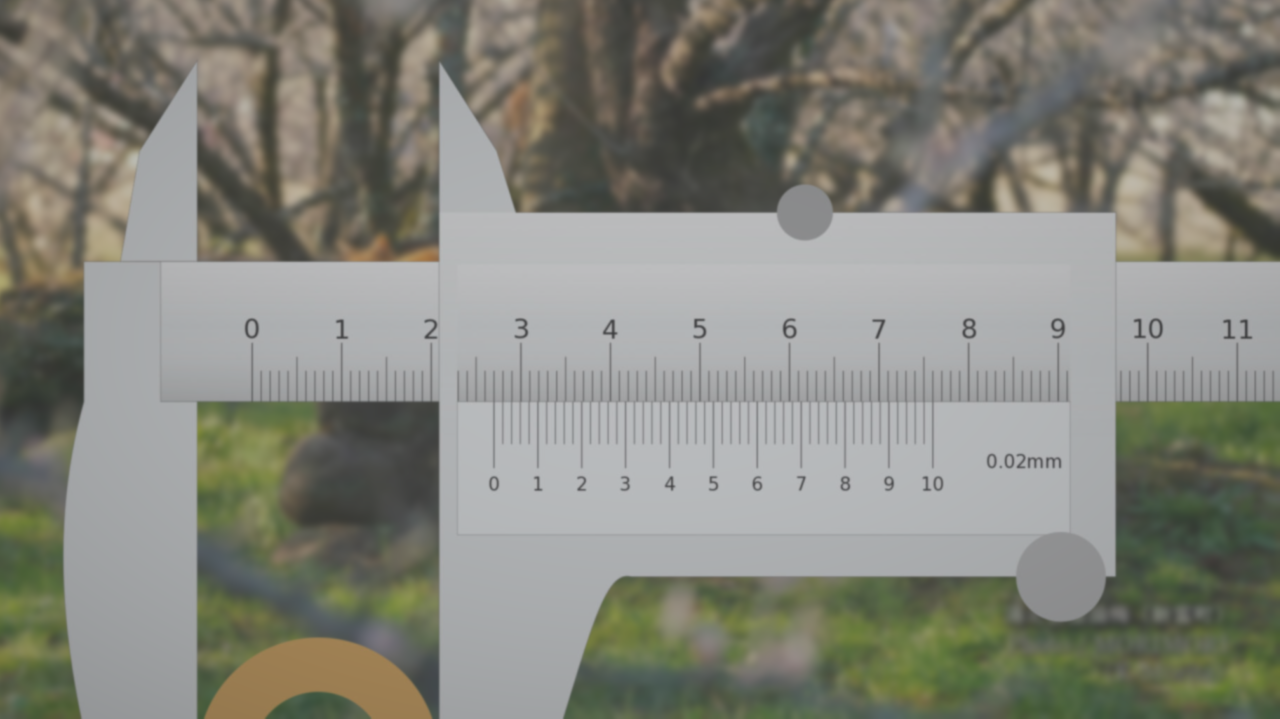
27.0 mm
